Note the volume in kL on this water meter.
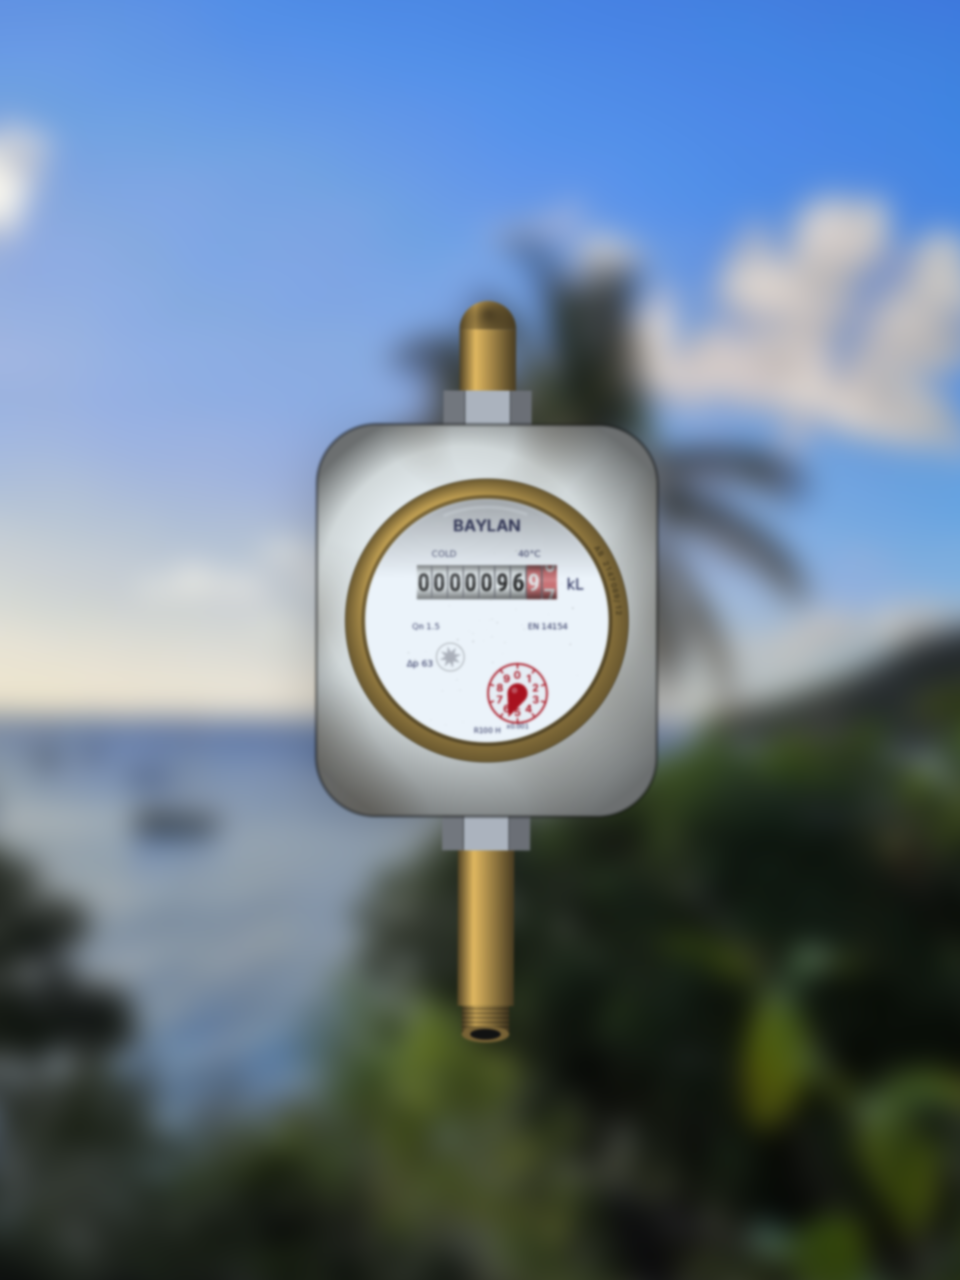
96.965 kL
